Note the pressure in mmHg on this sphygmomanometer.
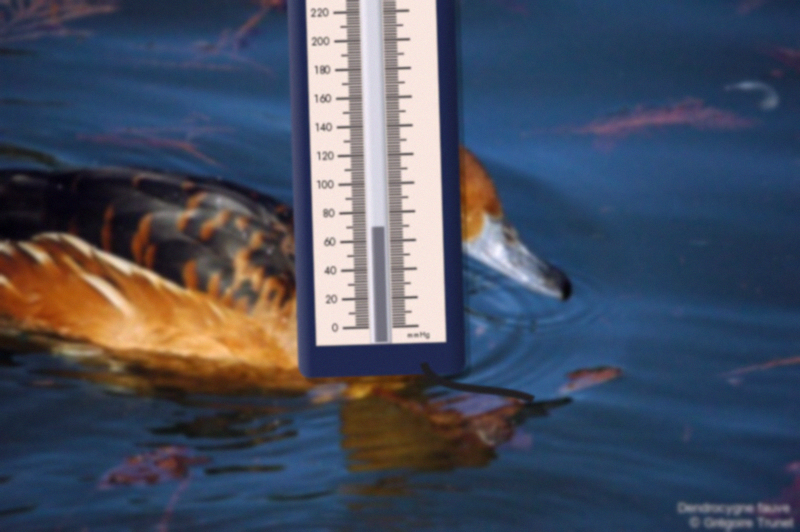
70 mmHg
